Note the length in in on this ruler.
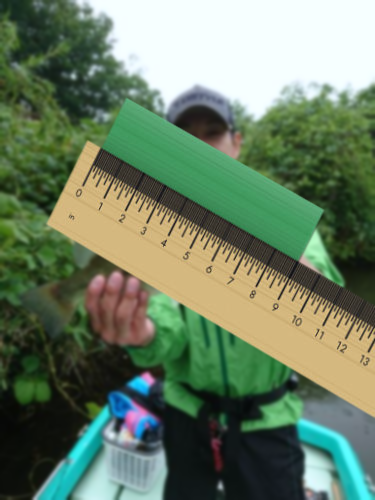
9 in
